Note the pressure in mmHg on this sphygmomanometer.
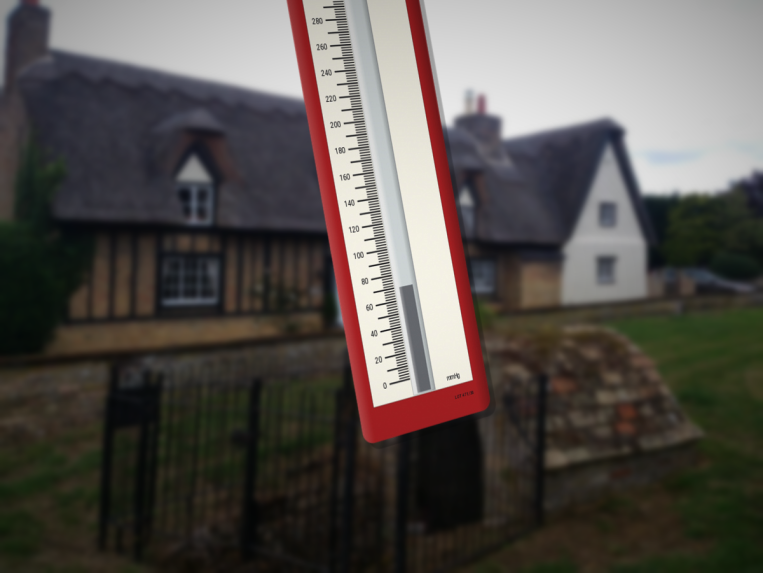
70 mmHg
